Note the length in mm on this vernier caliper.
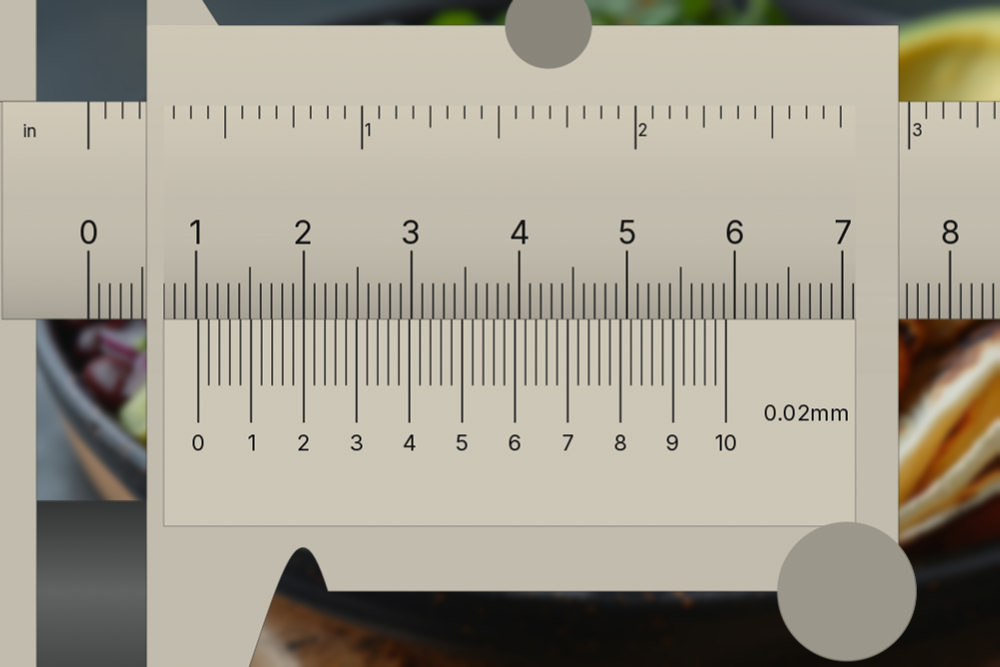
10.2 mm
